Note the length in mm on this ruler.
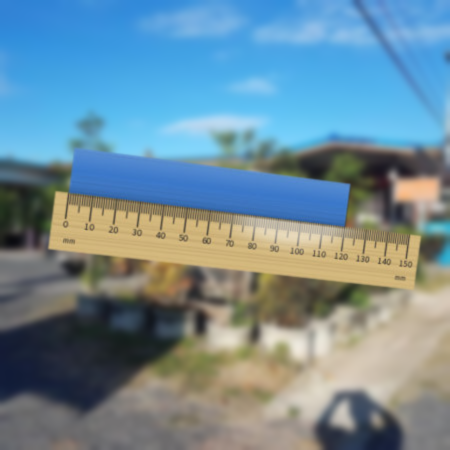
120 mm
